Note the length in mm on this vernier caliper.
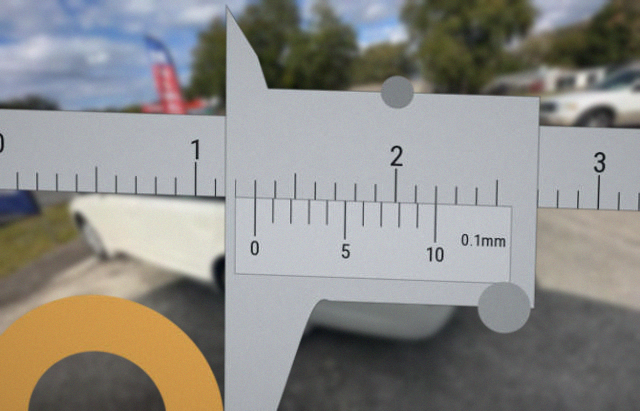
13.0 mm
